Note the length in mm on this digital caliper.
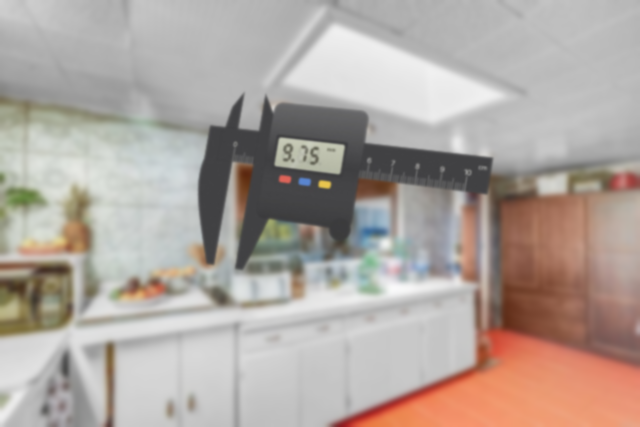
9.75 mm
